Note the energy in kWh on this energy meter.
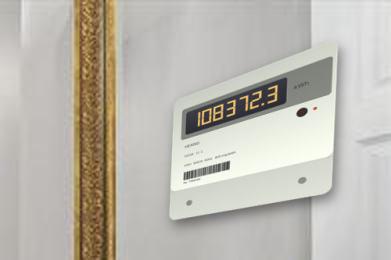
108372.3 kWh
